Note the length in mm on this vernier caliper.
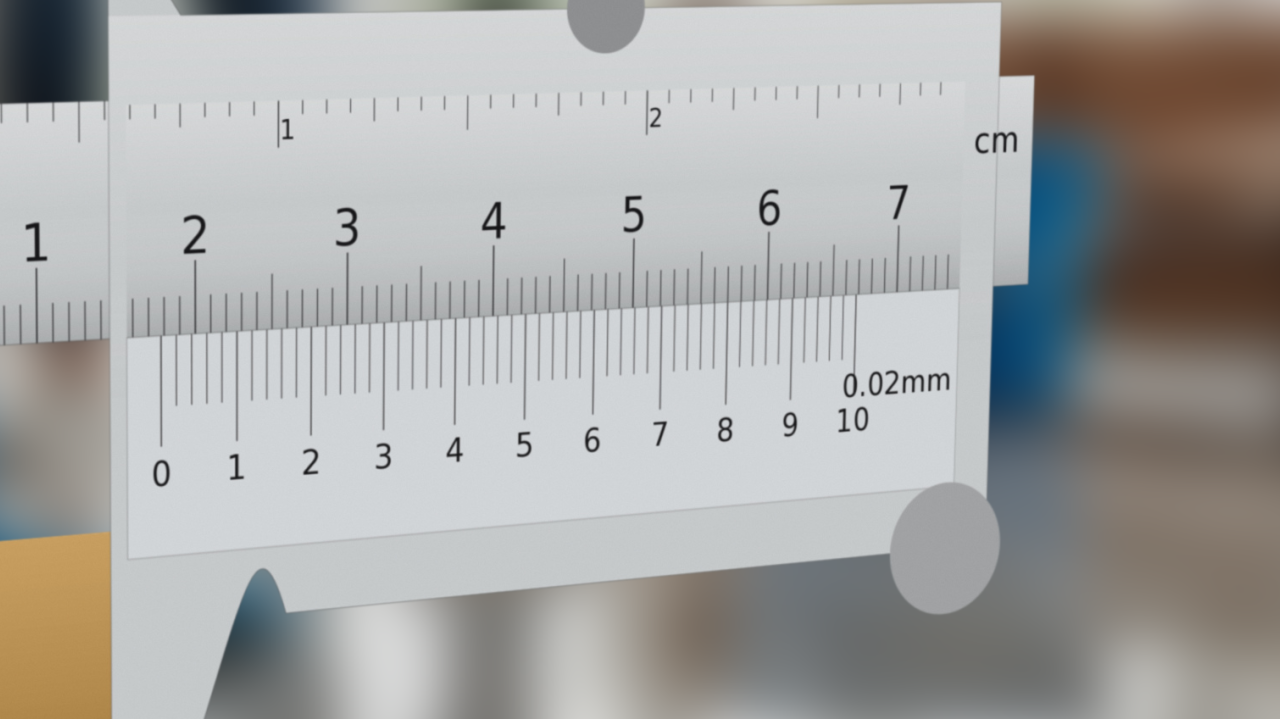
17.8 mm
